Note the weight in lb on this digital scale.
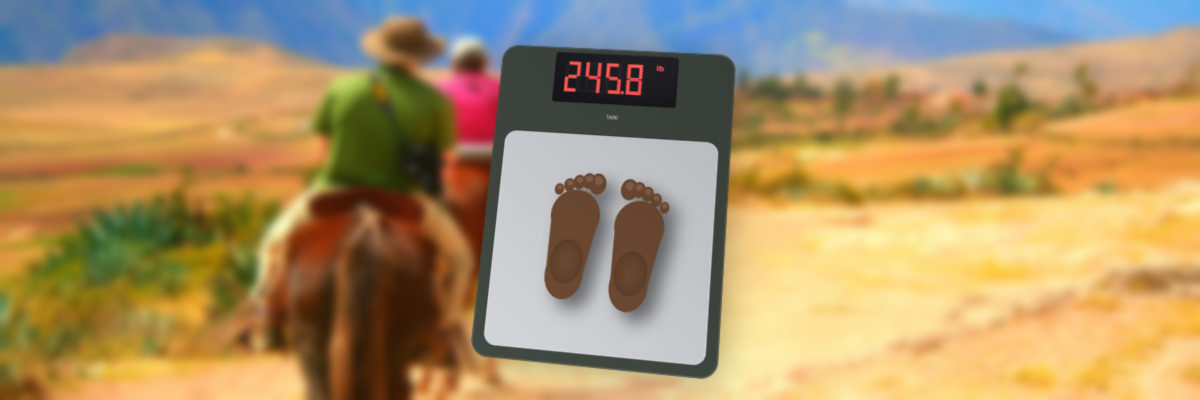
245.8 lb
